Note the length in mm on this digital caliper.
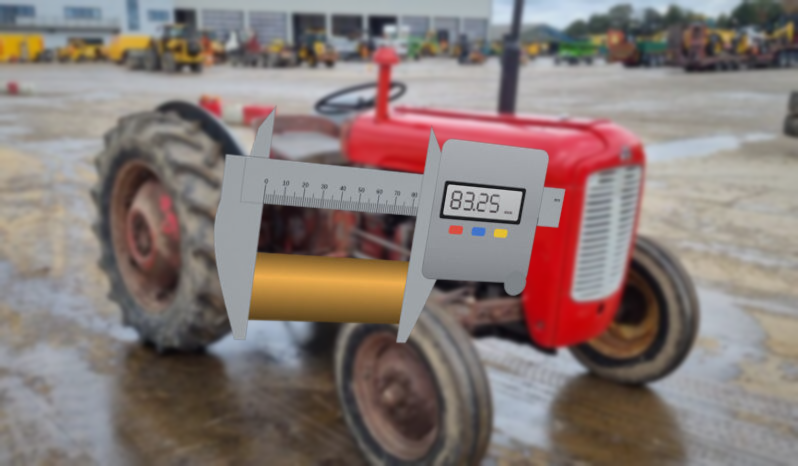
83.25 mm
